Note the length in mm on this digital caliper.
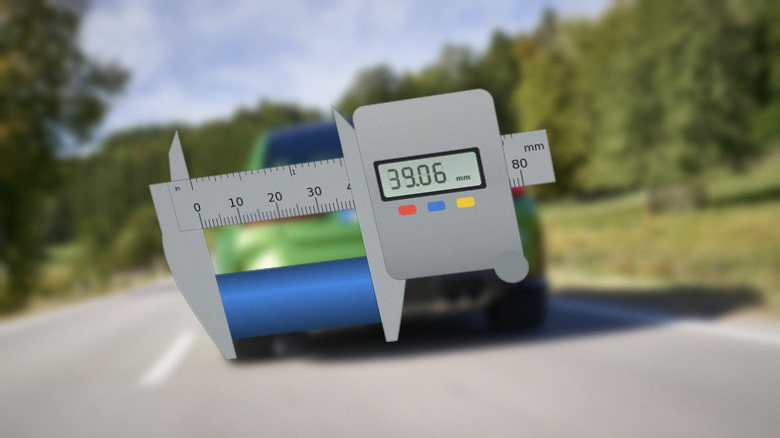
39.06 mm
